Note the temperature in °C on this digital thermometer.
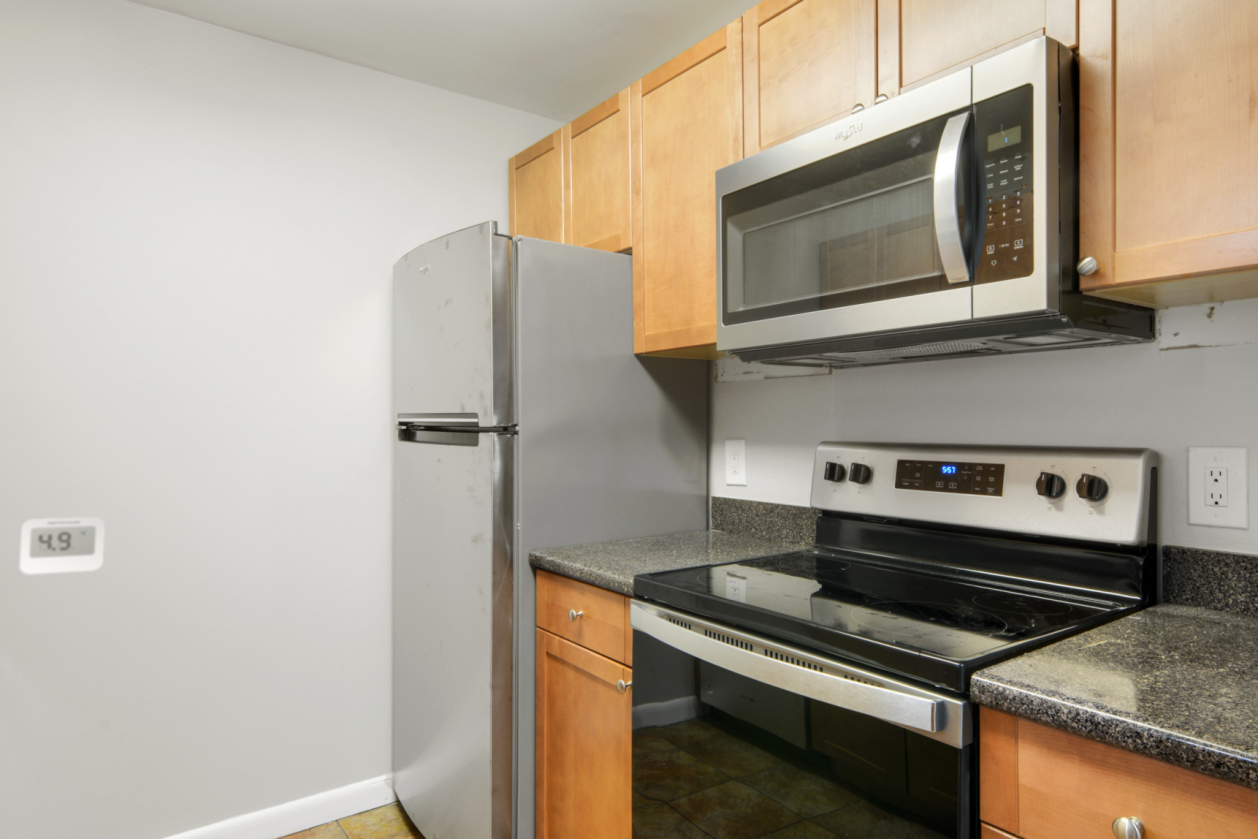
4.9 °C
